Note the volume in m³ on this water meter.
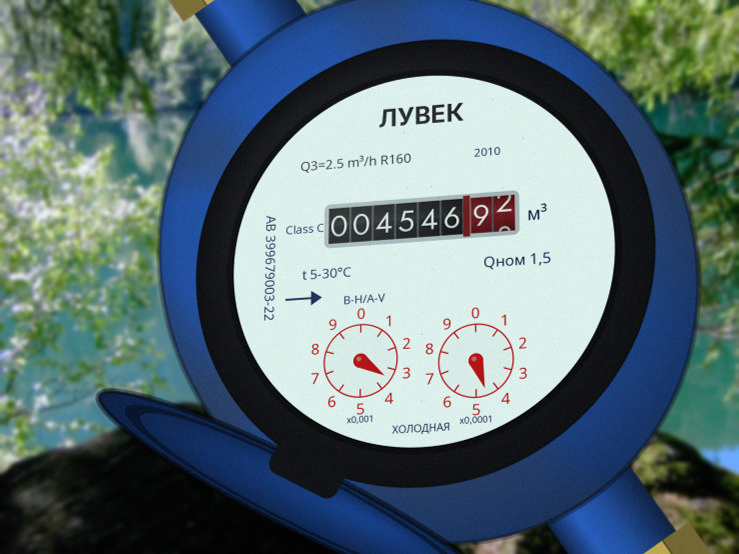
4546.9234 m³
